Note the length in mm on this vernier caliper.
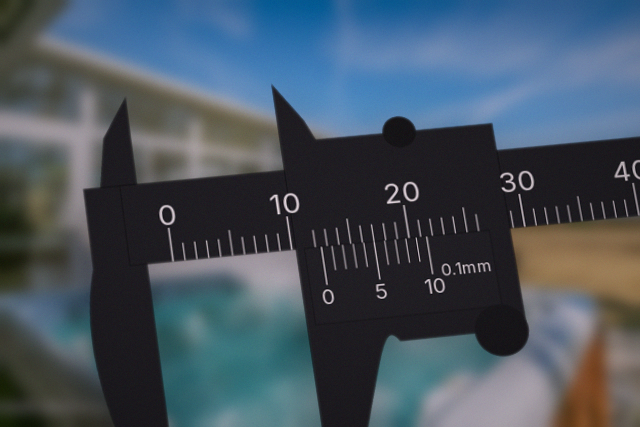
12.5 mm
